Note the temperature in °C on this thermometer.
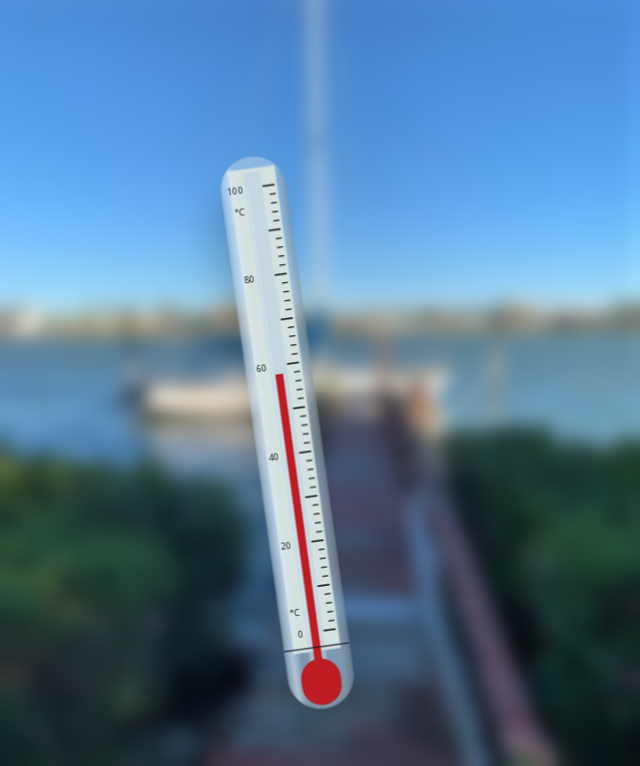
58 °C
